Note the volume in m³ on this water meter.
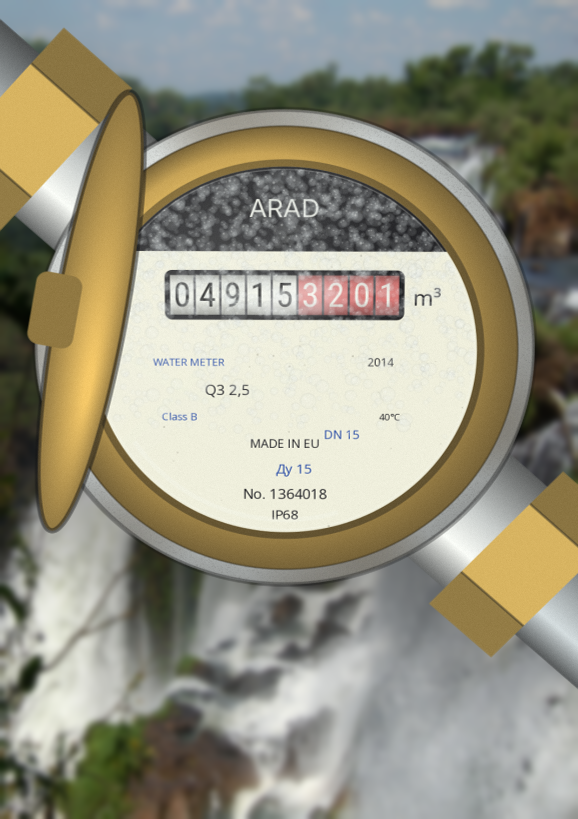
4915.3201 m³
